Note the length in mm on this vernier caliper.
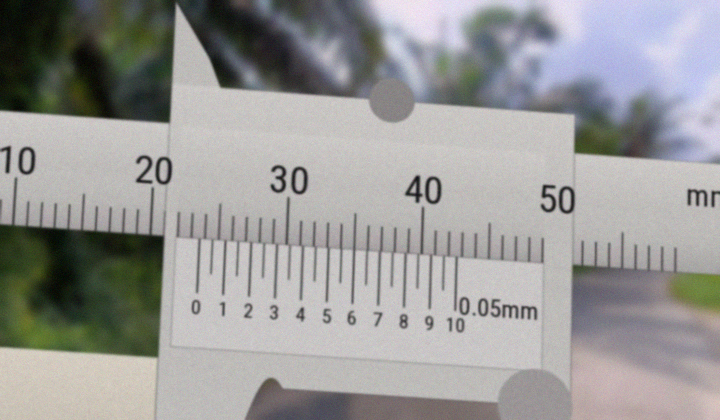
23.6 mm
